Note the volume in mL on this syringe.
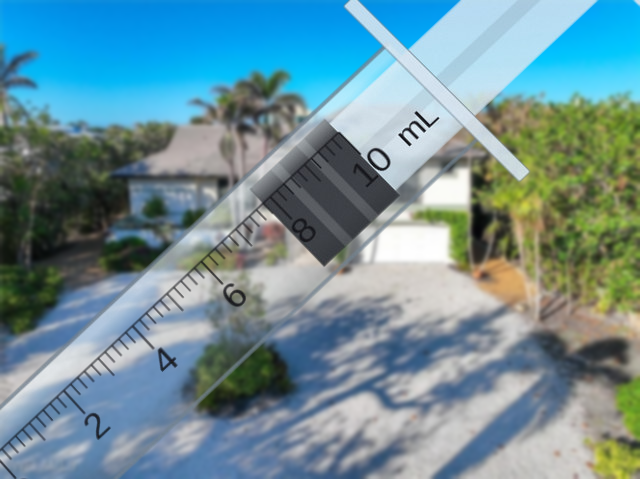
7.8 mL
